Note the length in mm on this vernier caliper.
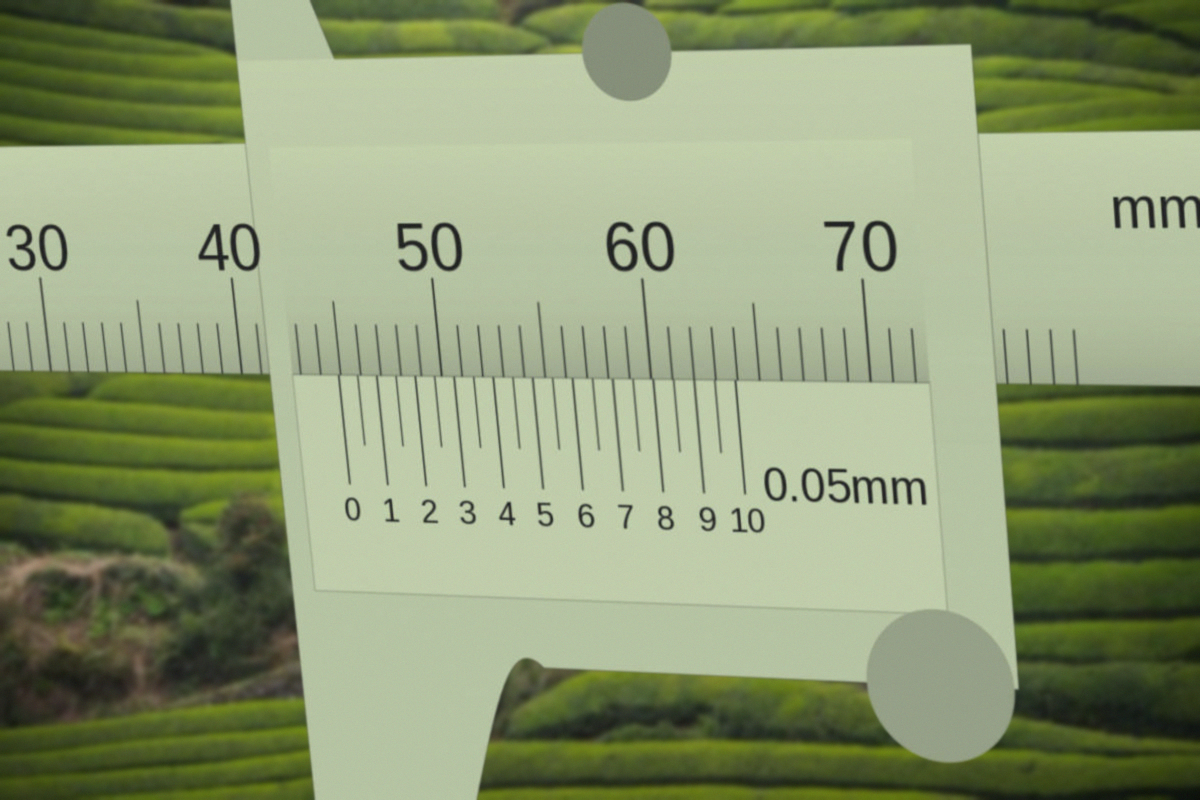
44.9 mm
